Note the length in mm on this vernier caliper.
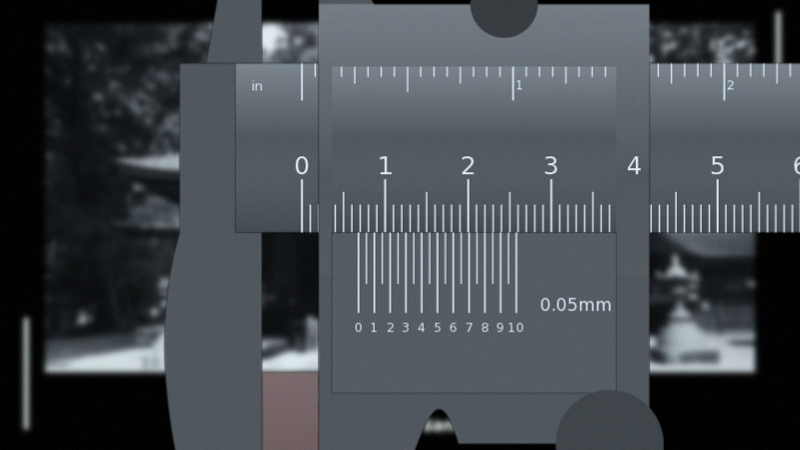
6.8 mm
